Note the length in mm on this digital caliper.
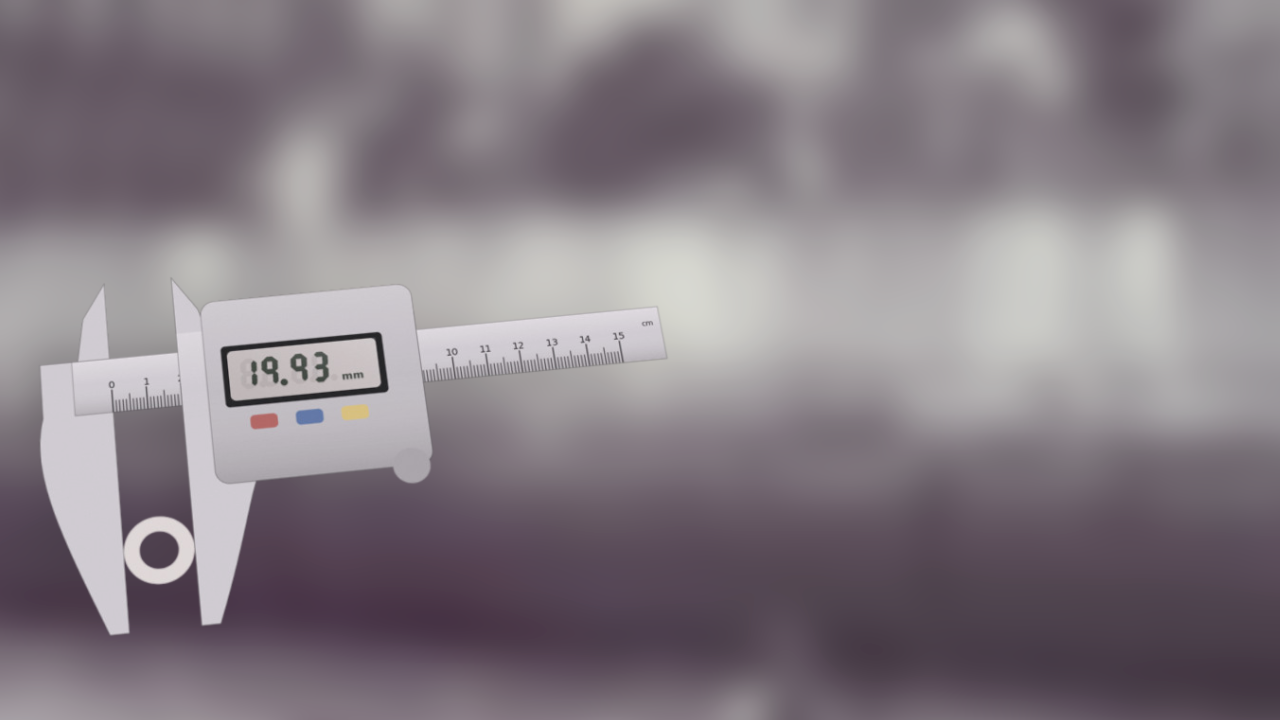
19.93 mm
